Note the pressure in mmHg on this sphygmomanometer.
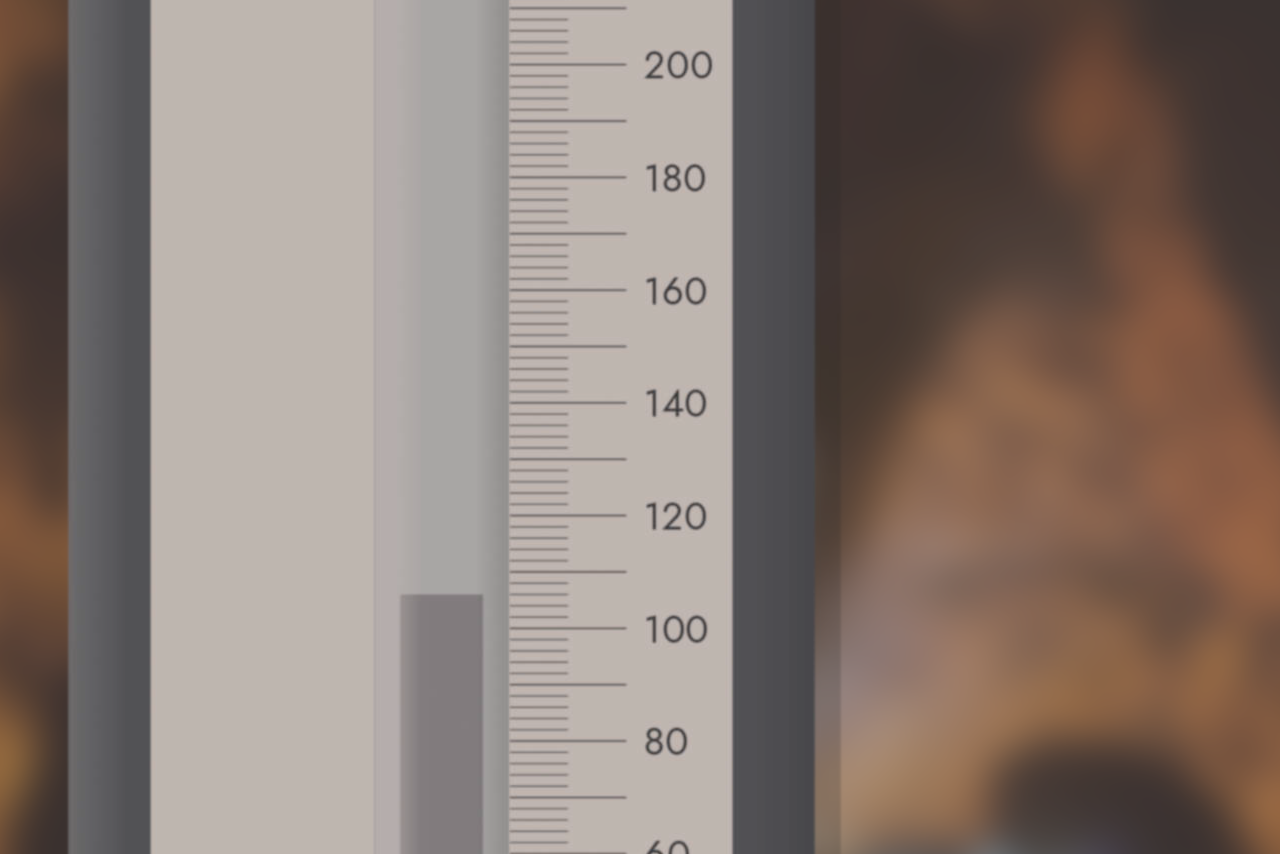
106 mmHg
